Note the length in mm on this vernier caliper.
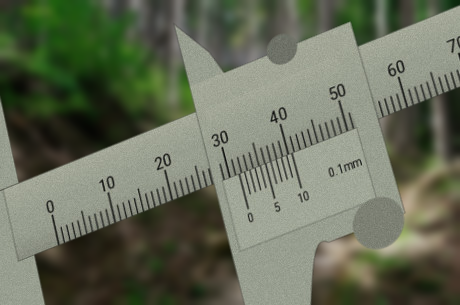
31.6 mm
